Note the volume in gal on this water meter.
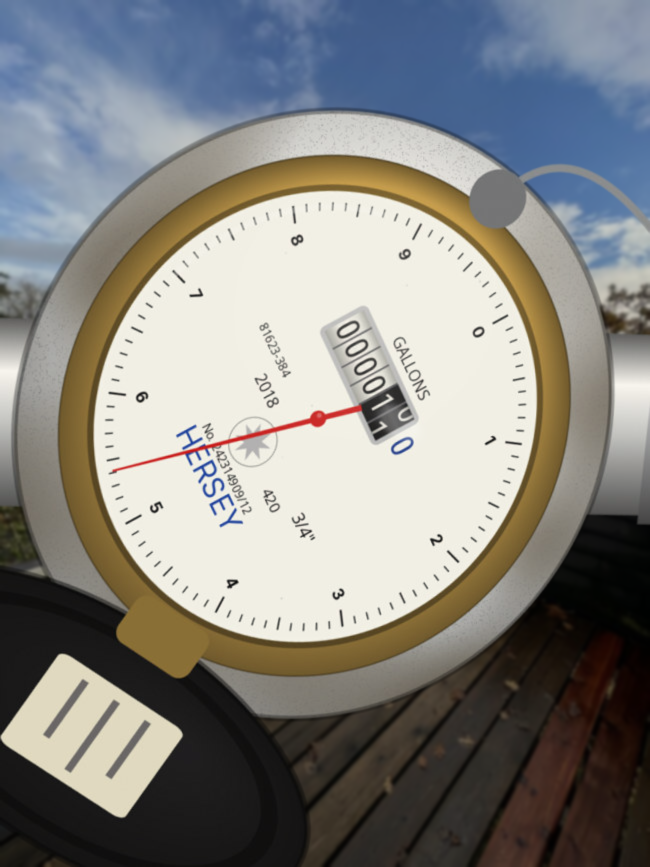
105.4 gal
